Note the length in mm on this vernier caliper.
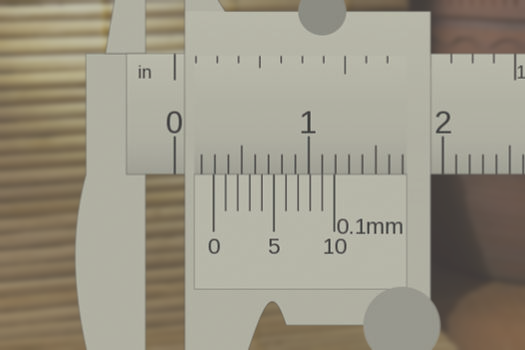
2.9 mm
